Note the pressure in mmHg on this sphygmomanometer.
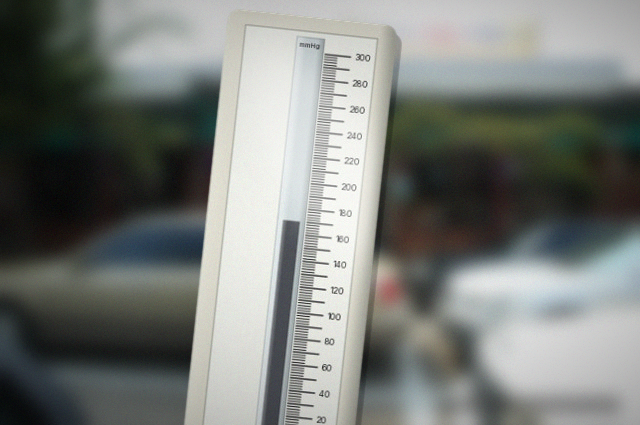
170 mmHg
